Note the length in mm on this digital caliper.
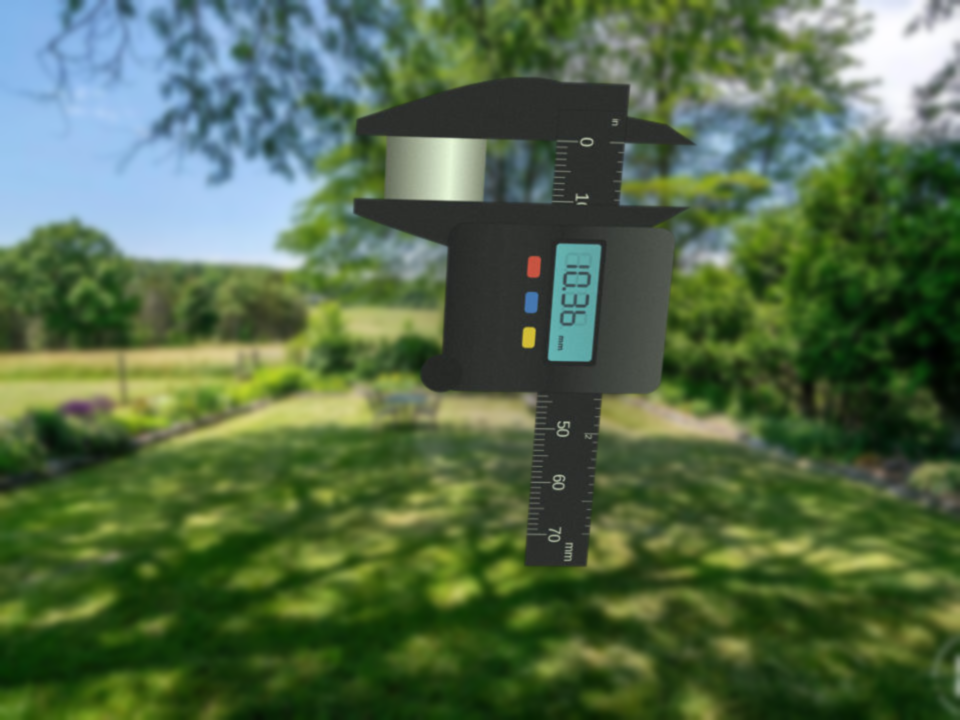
10.36 mm
